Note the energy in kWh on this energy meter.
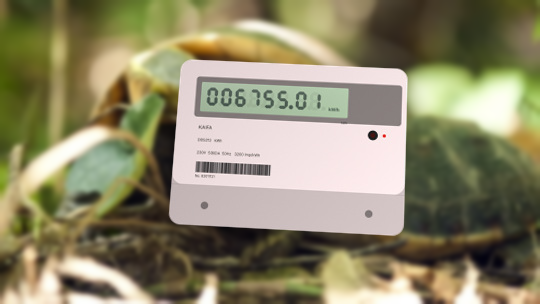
6755.01 kWh
